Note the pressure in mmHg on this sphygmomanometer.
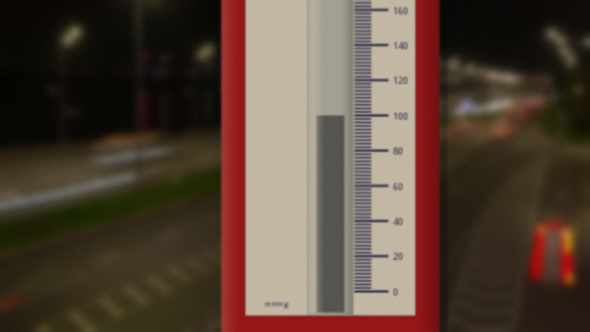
100 mmHg
